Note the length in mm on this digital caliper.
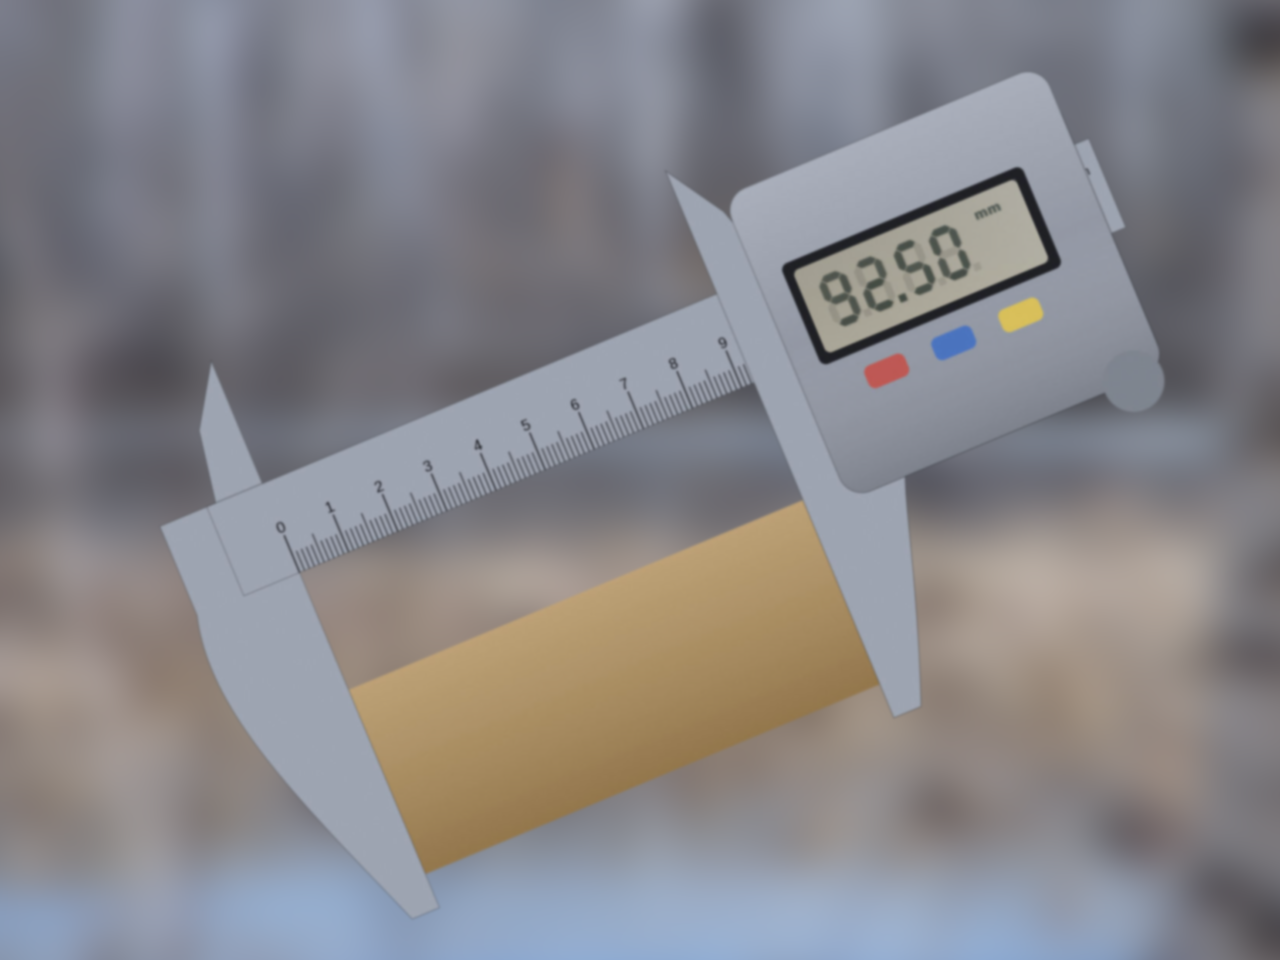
92.50 mm
